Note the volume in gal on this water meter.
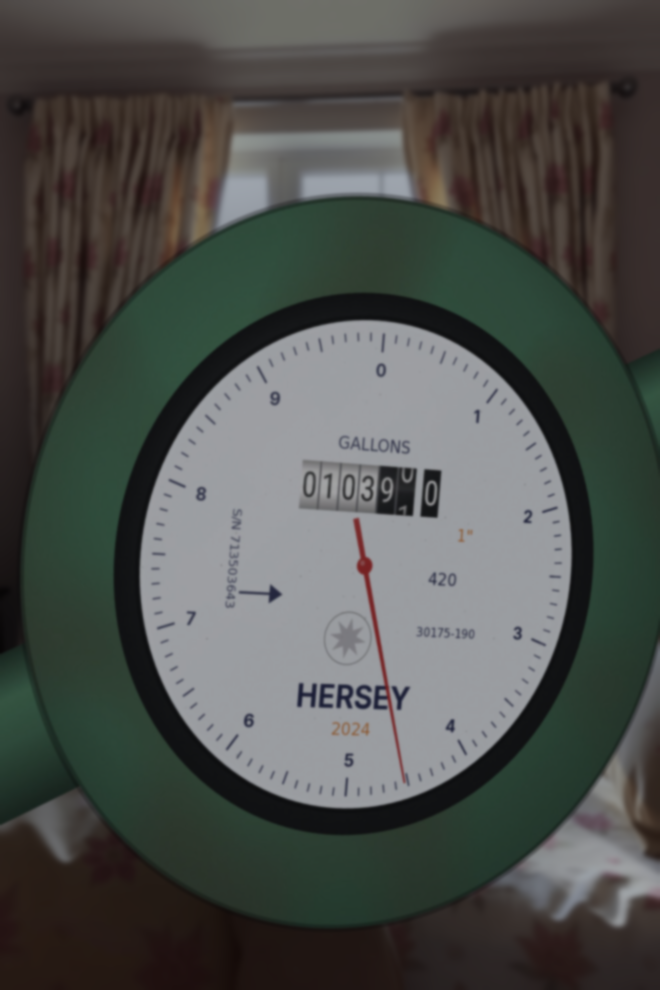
103904.5 gal
